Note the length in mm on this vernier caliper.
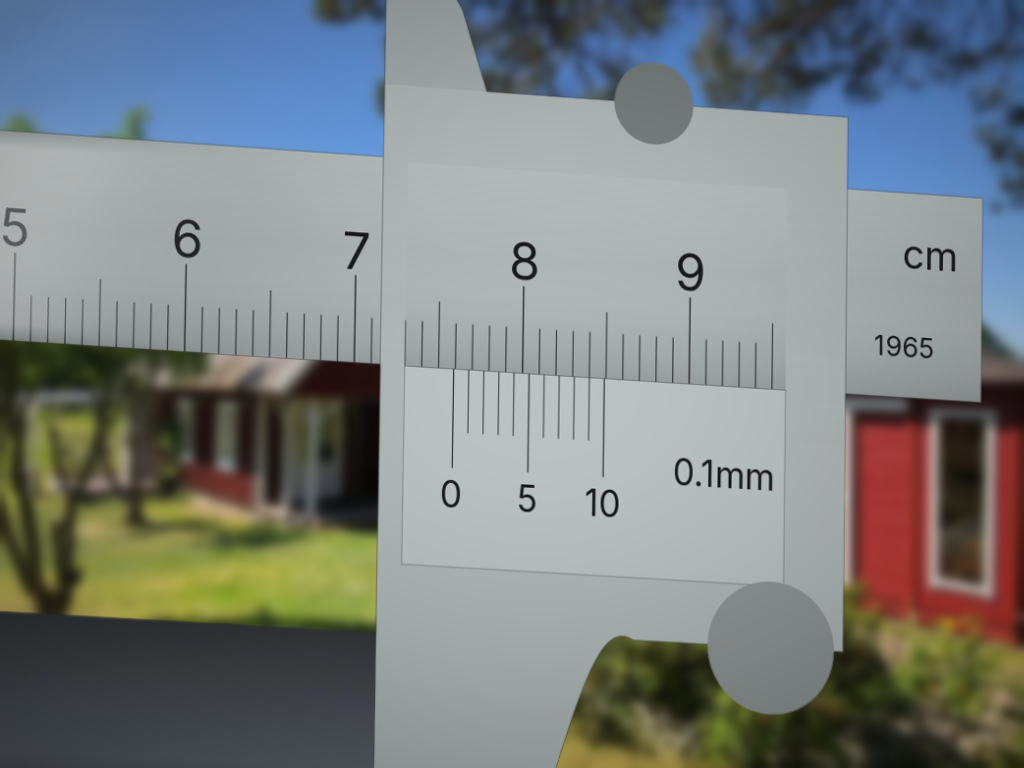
75.9 mm
